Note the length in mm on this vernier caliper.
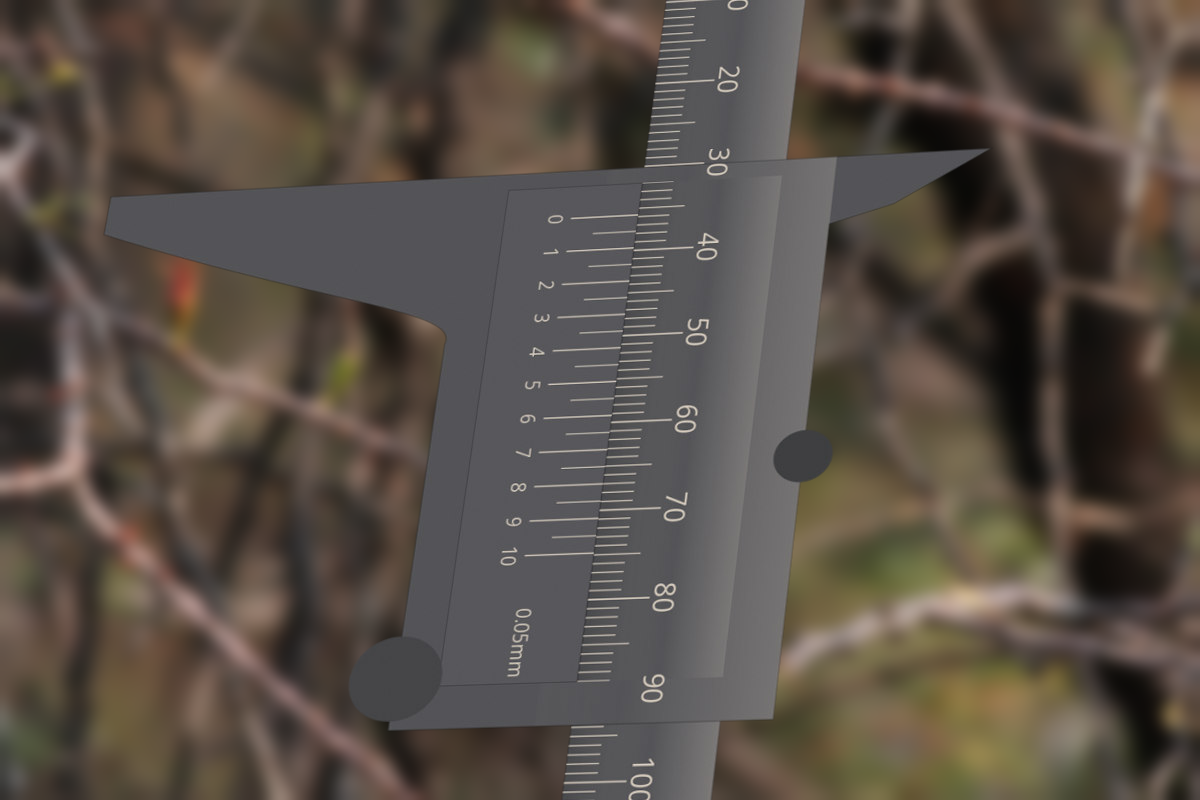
35.8 mm
